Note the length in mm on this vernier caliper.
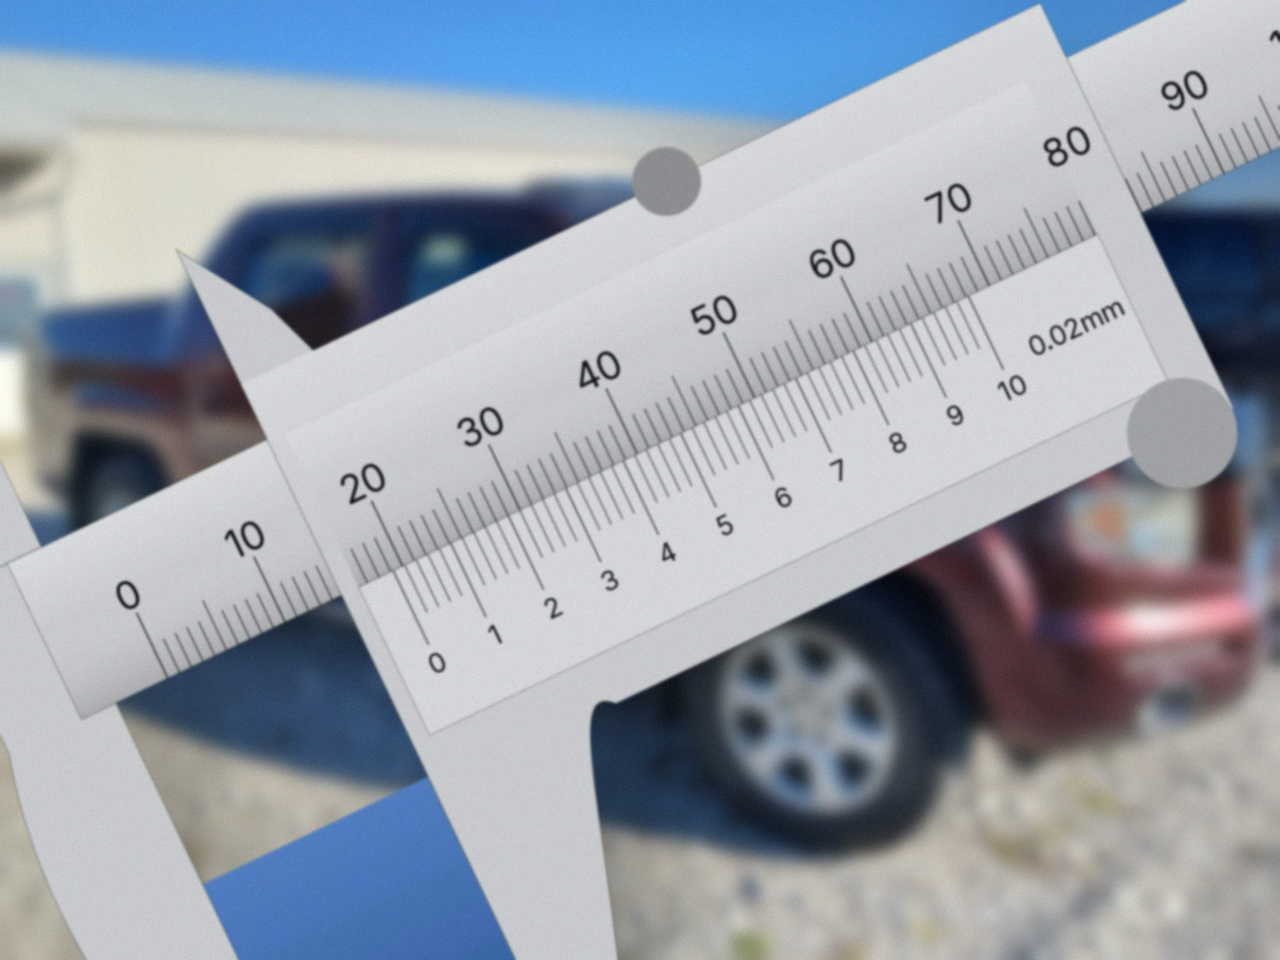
19.2 mm
